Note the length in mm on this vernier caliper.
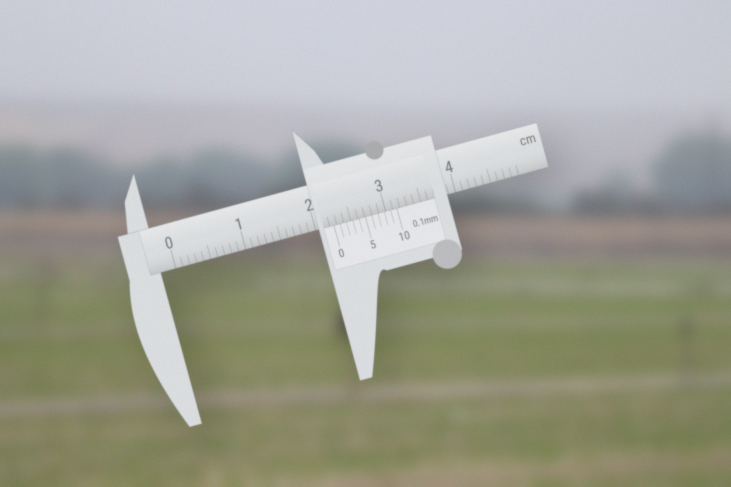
22.6 mm
